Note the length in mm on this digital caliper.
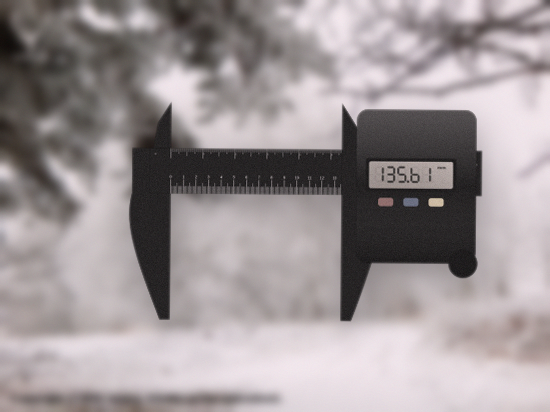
135.61 mm
